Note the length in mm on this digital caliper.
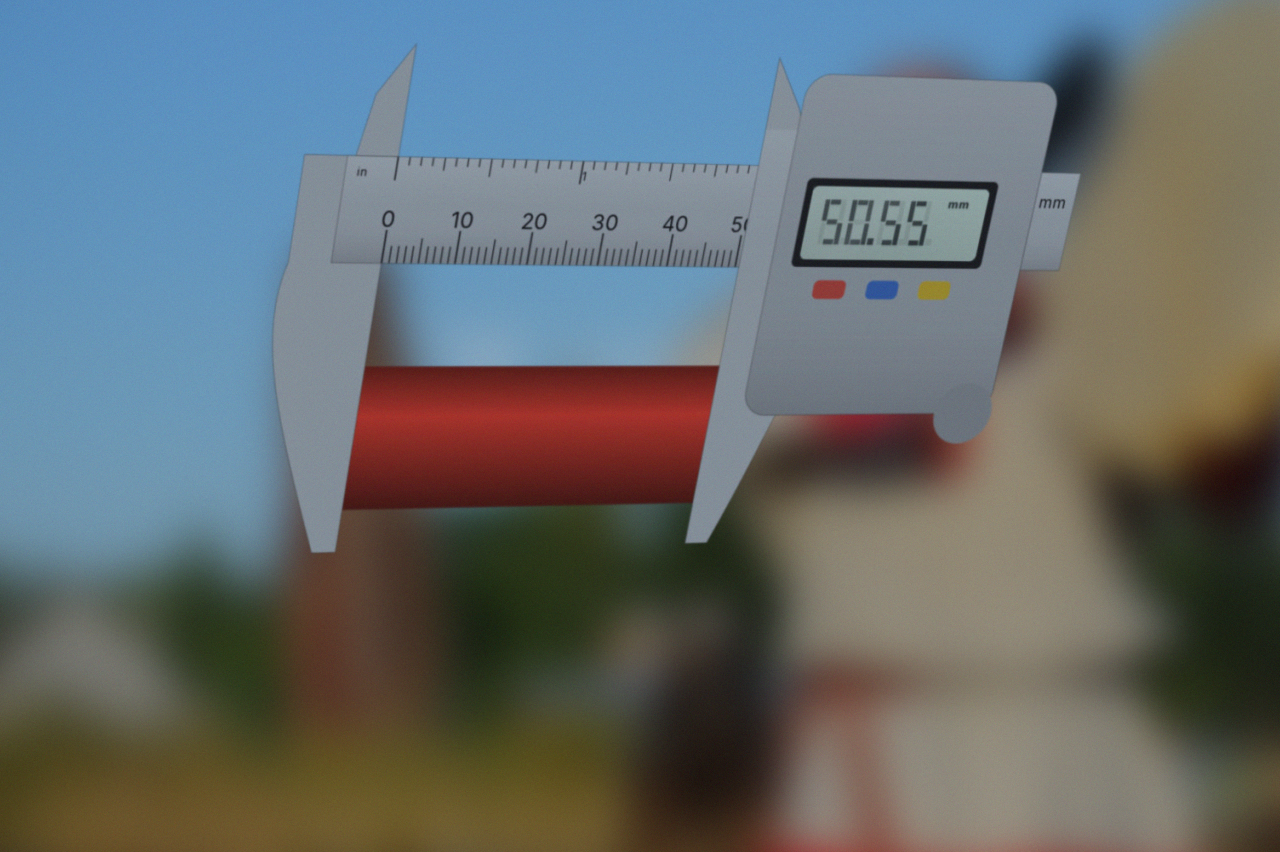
50.55 mm
